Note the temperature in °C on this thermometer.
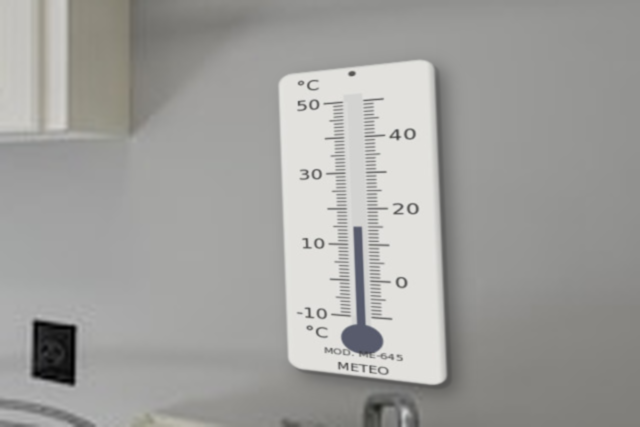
15 °C
